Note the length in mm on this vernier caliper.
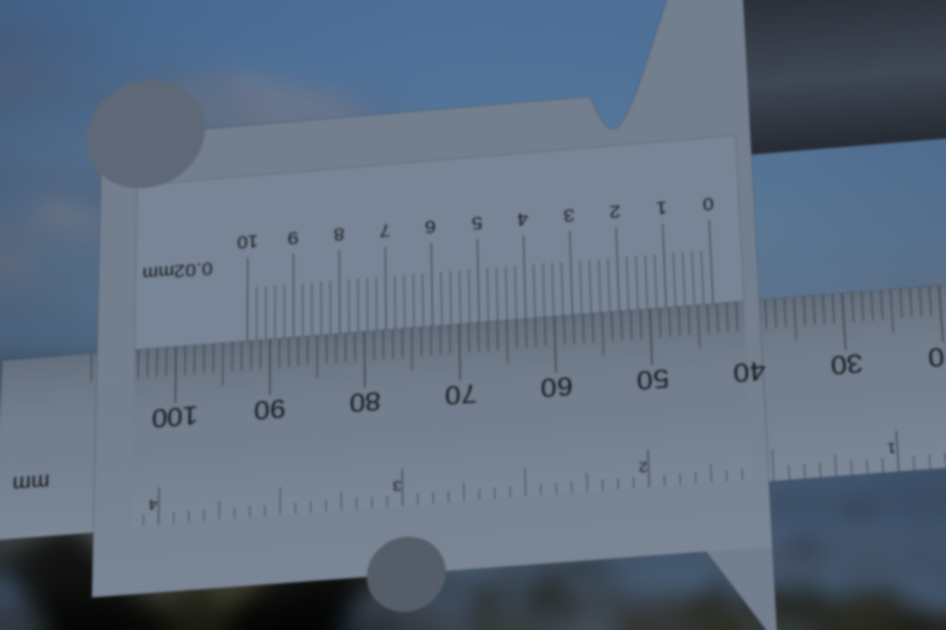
43.4 mm
